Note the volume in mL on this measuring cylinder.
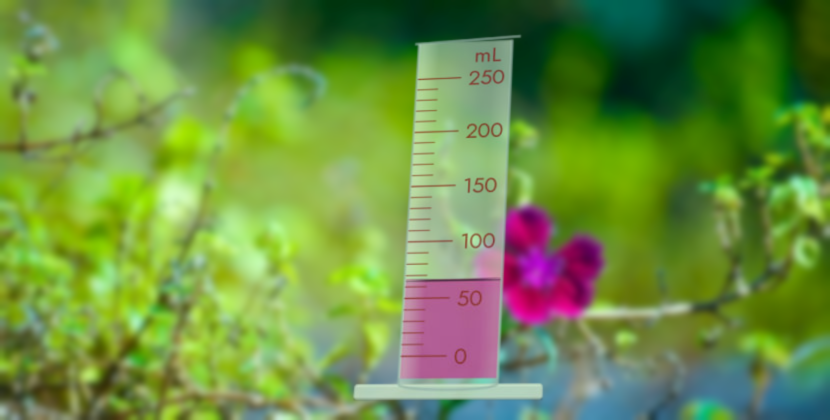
65 mL
